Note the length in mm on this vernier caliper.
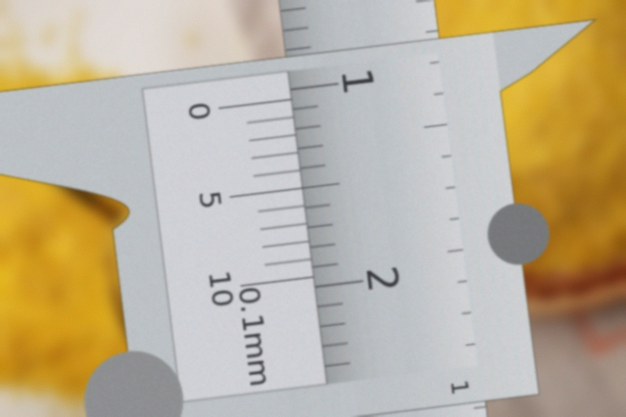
10.5 mm
